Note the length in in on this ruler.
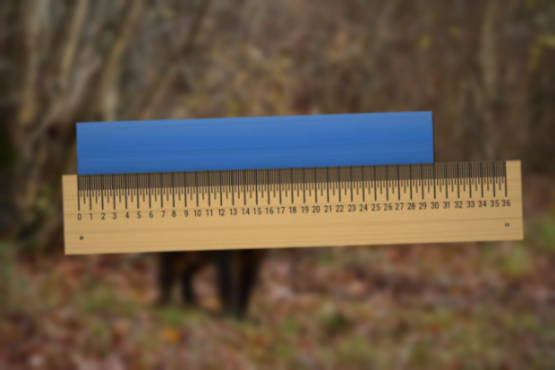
30 in
